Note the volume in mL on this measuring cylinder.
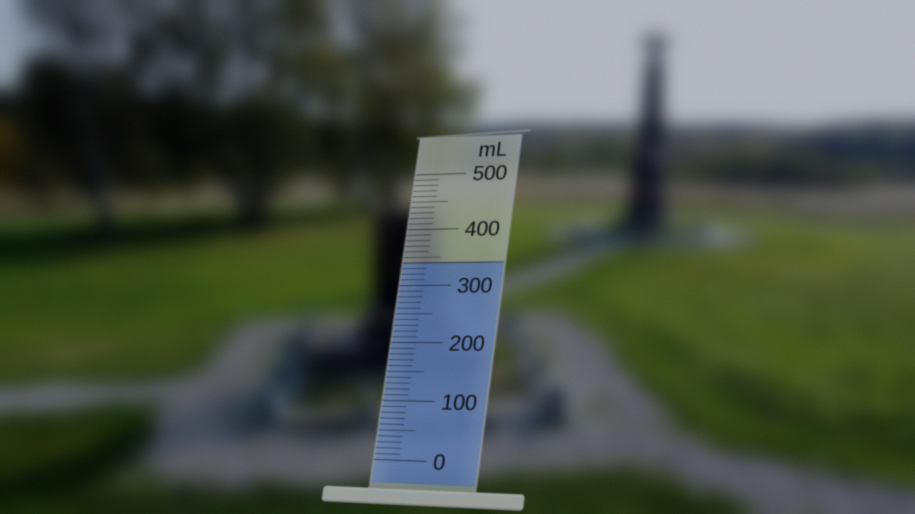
340 mL
